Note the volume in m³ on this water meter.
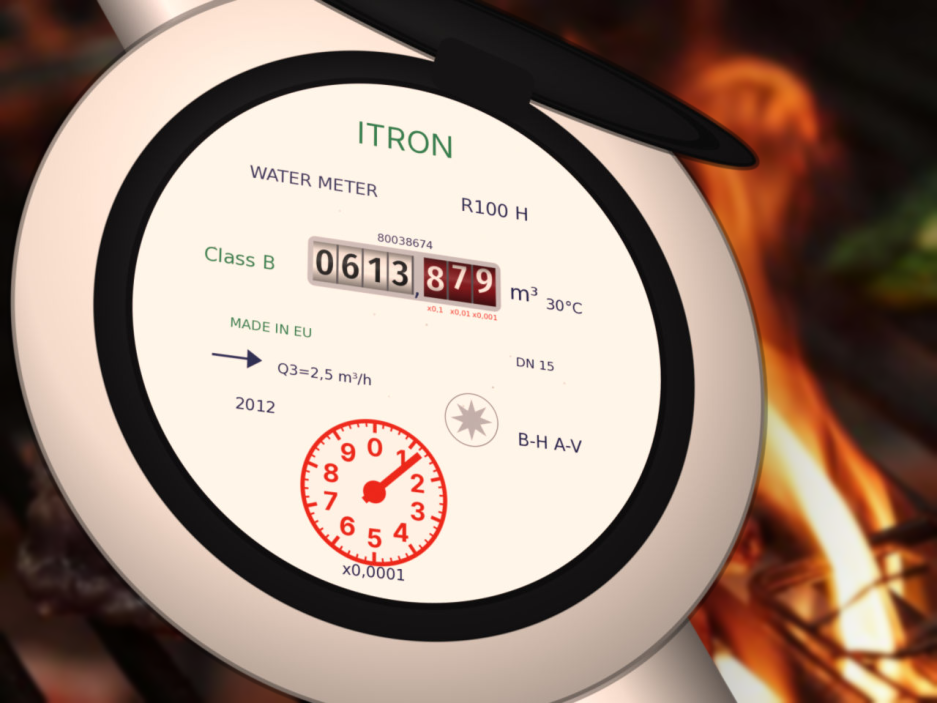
613.8791 m³
